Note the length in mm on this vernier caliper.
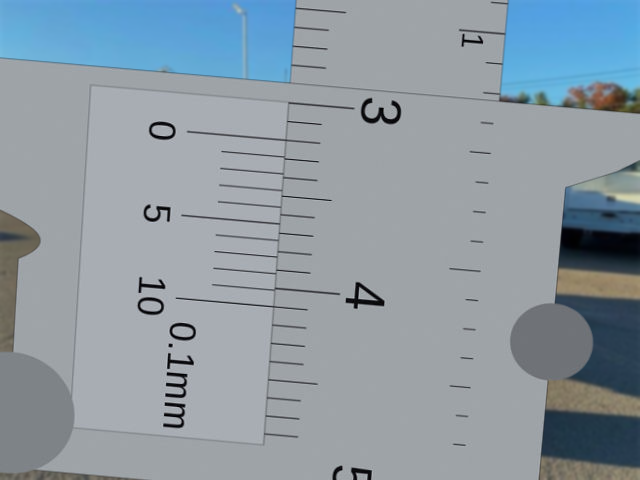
32.0 mm
